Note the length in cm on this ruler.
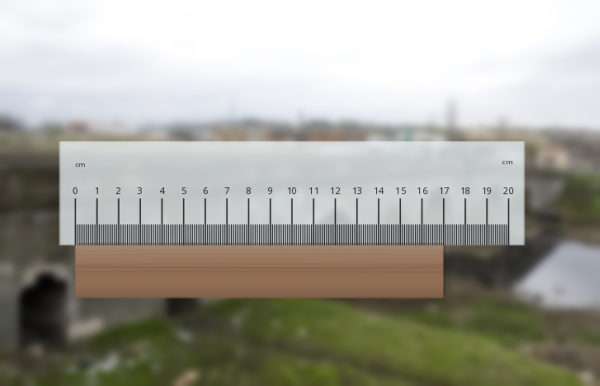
17 cm
